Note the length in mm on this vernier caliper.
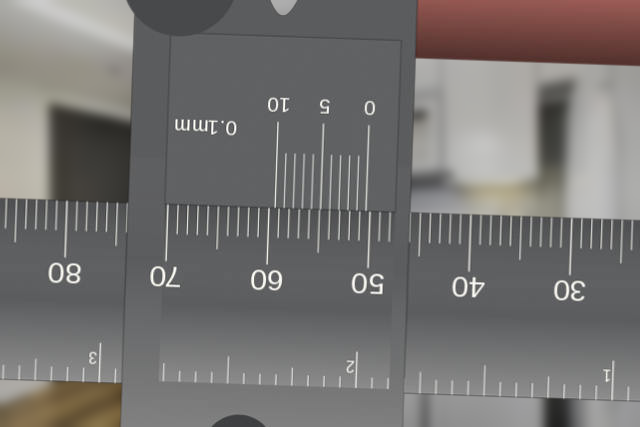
50.4 mm
